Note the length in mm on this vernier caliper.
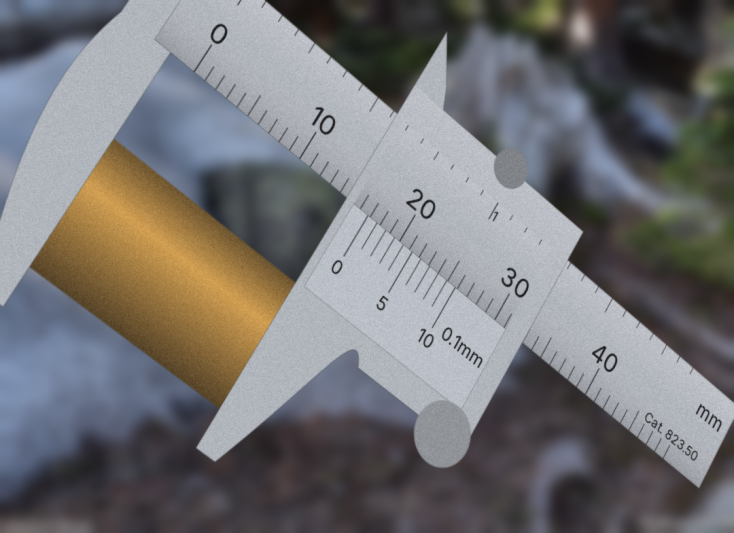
16.8 mm
